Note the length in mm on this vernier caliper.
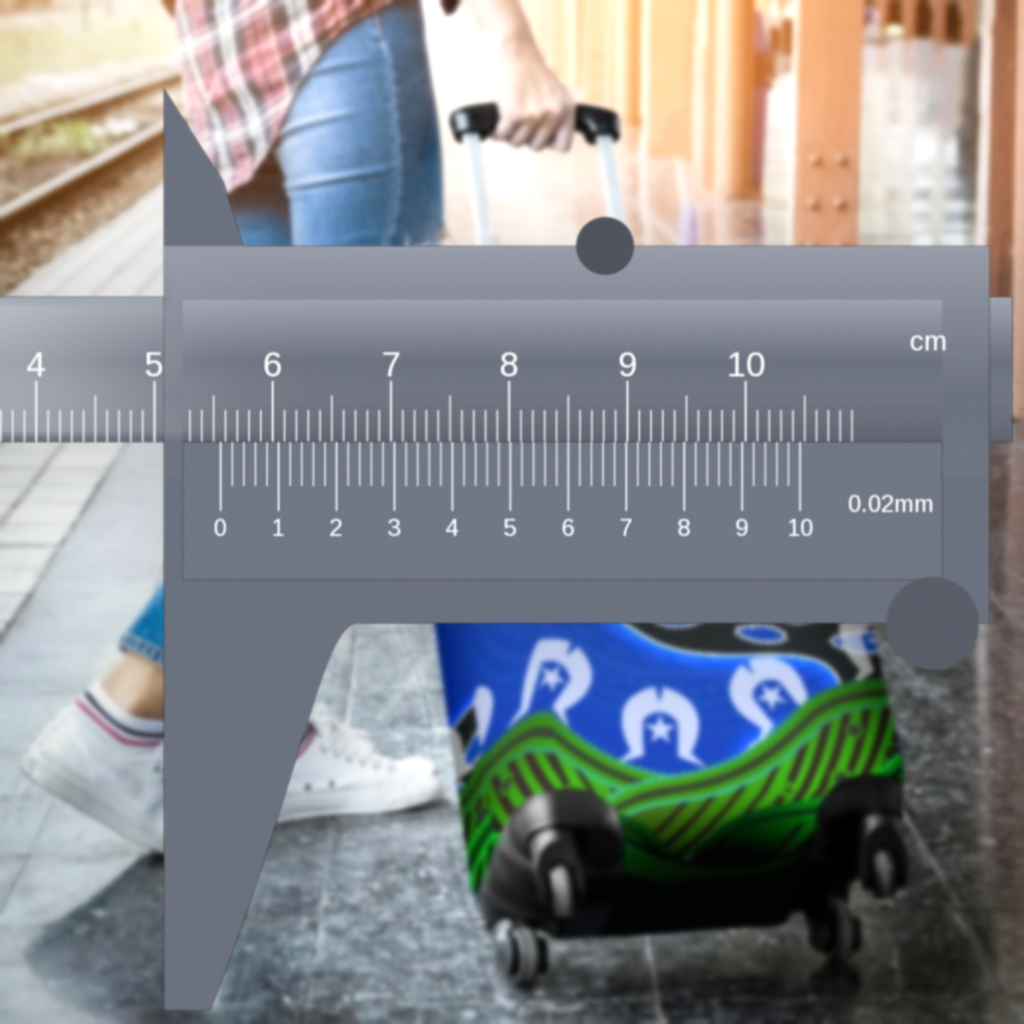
55.6 mm
